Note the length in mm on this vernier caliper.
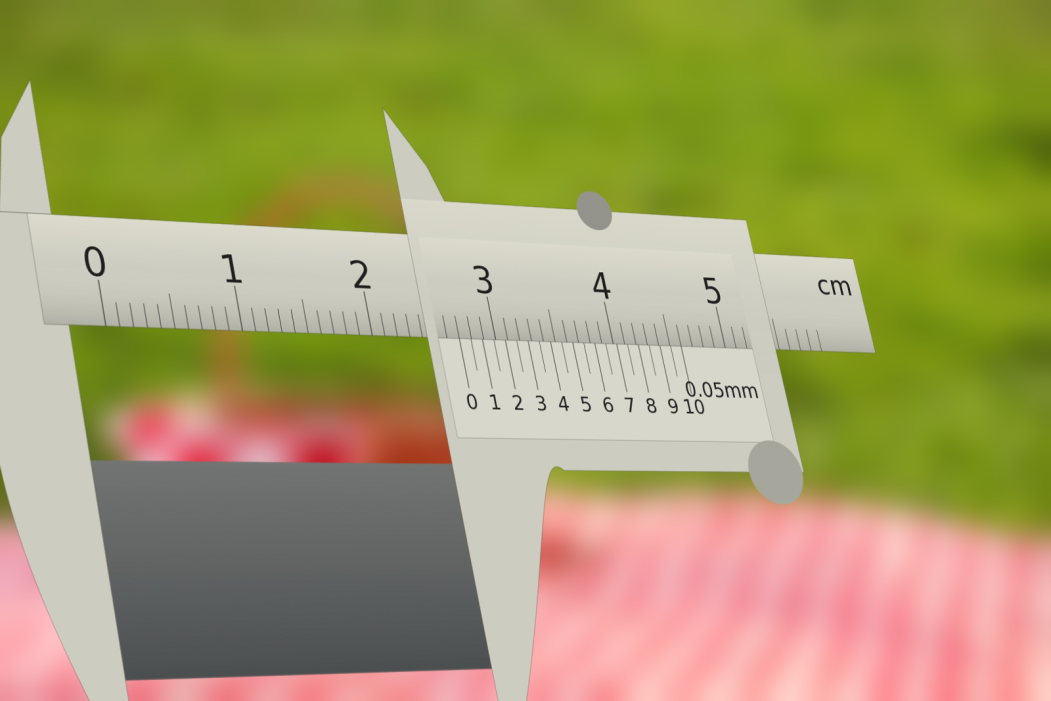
27.0 mm
